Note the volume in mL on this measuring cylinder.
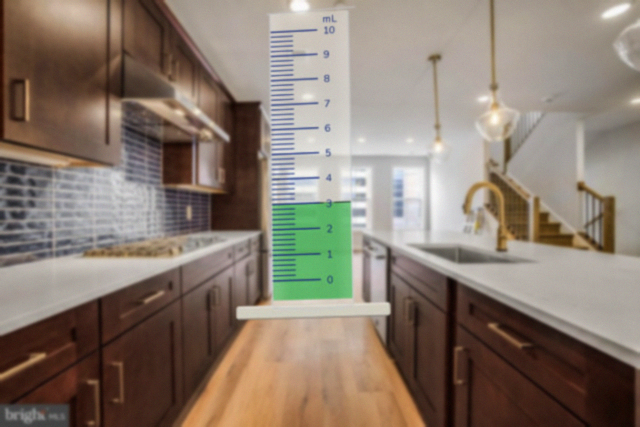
3 mL
